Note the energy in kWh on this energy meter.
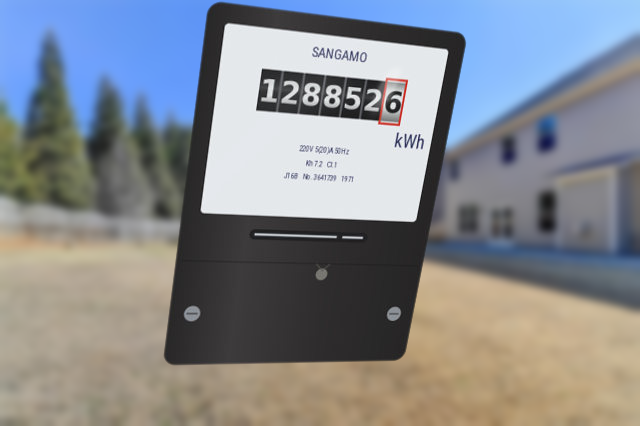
128852.6 kWh
